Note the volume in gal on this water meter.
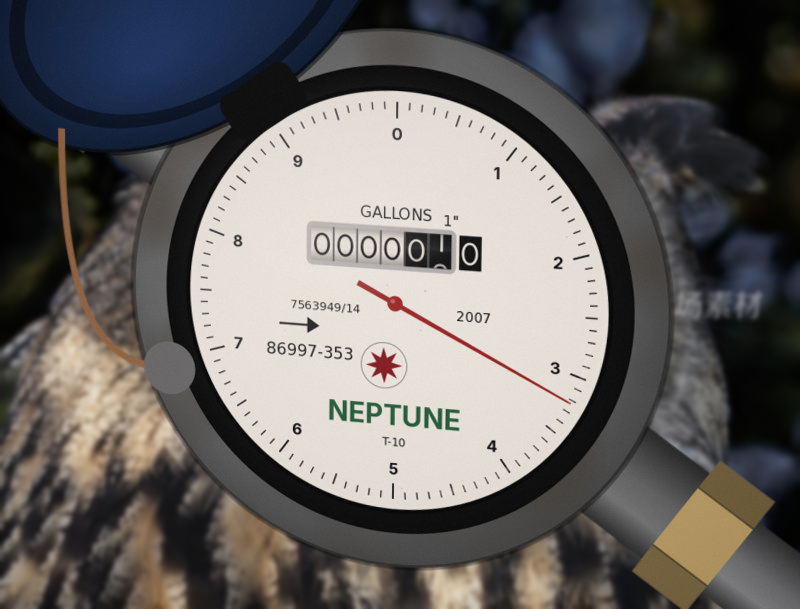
13.2 gal
